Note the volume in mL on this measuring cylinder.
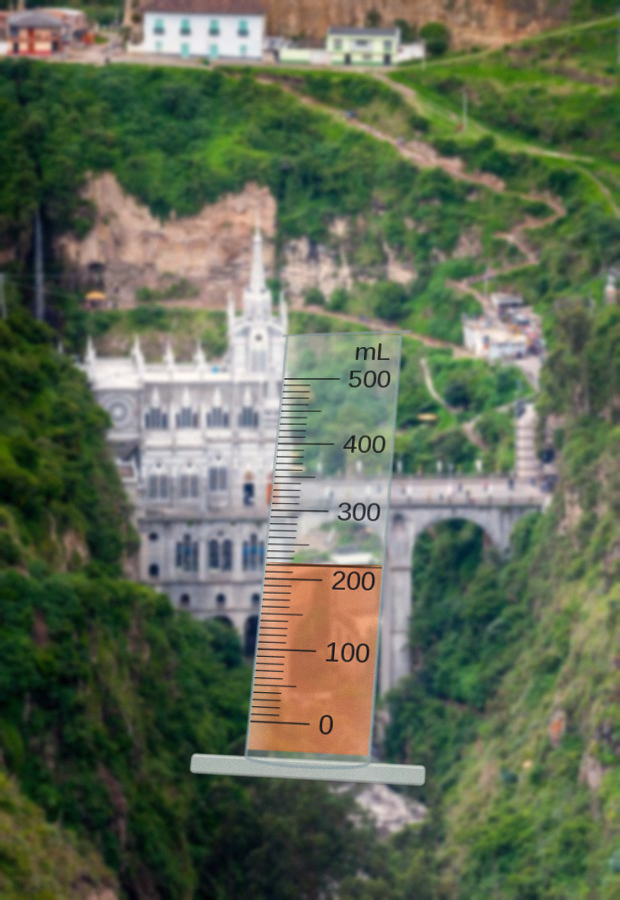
220 mL
